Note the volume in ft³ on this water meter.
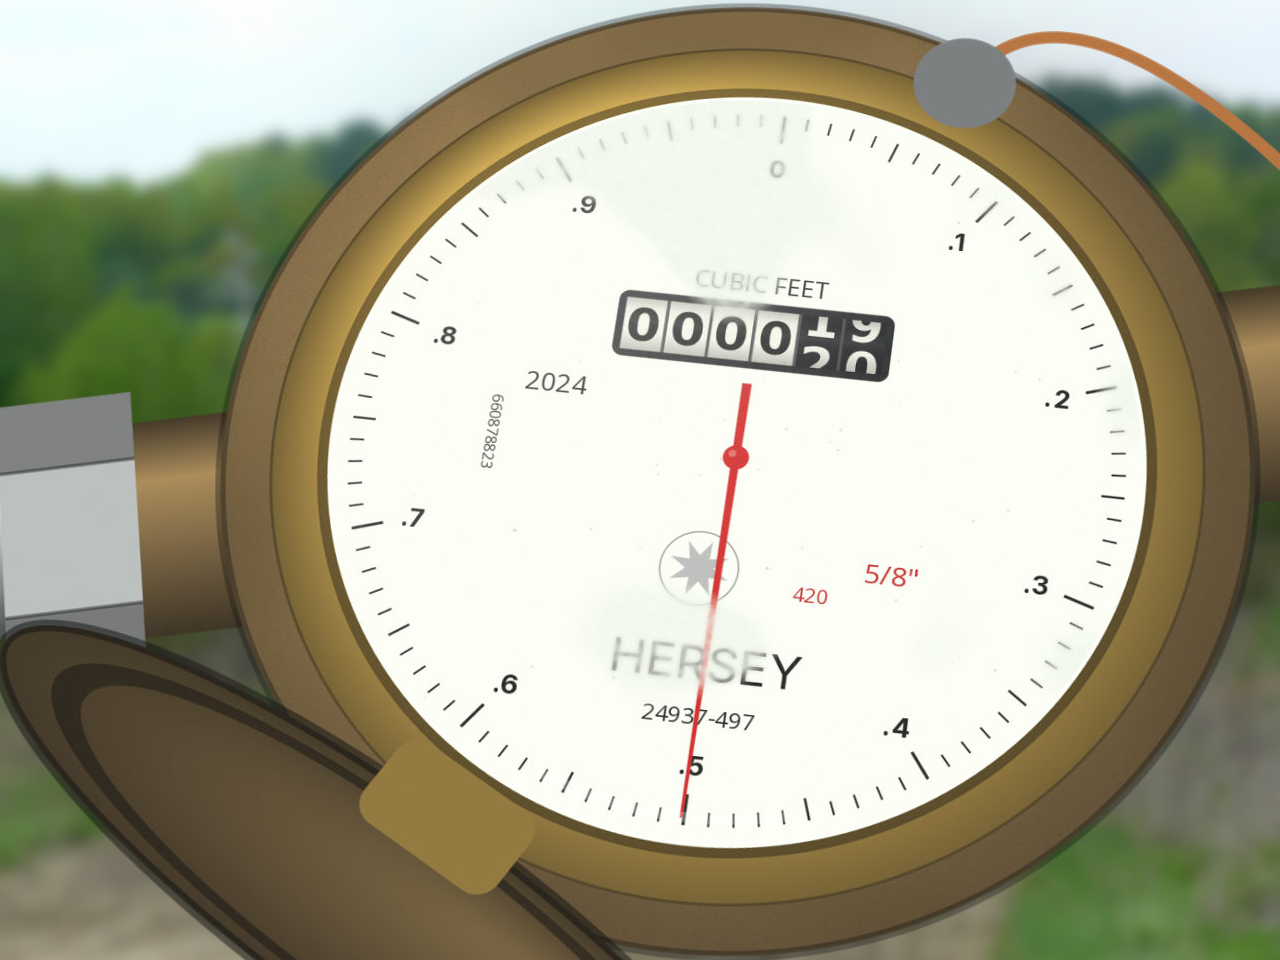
19.50 ft³
